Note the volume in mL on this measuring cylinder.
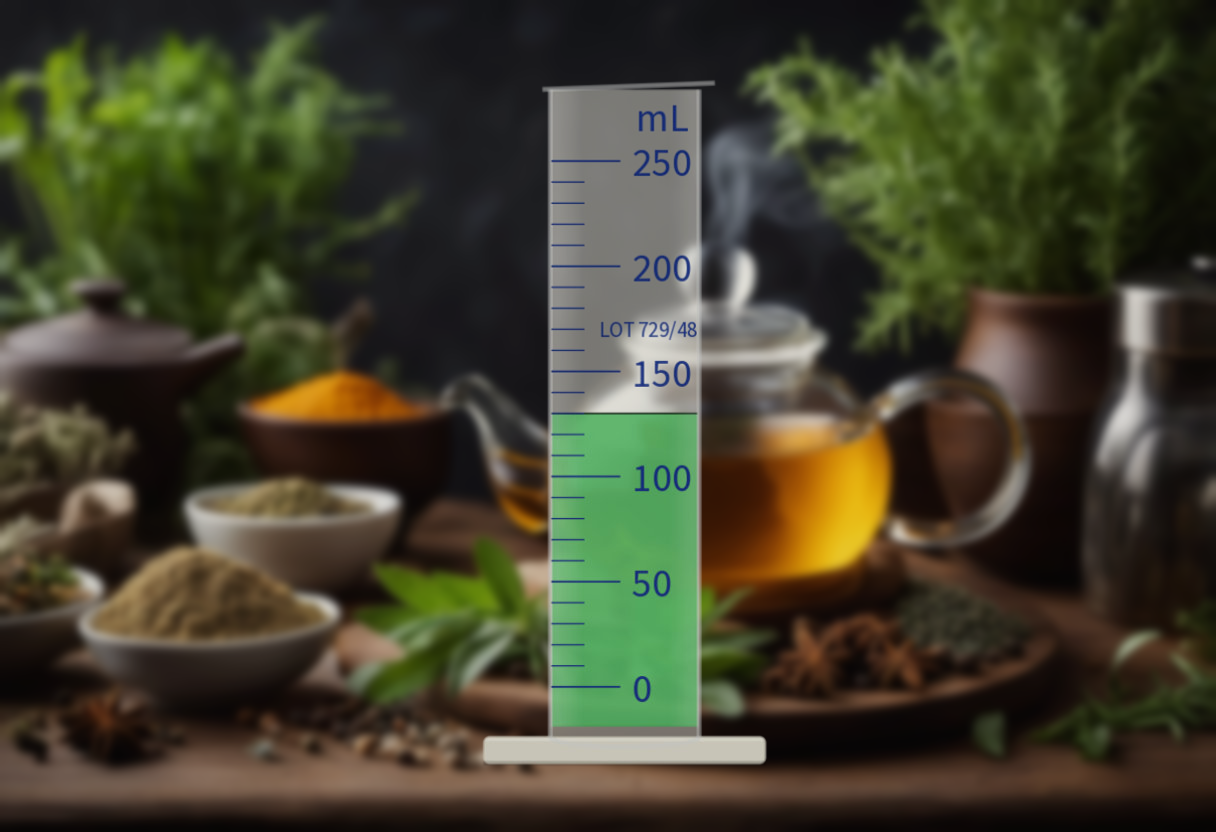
130 mL
